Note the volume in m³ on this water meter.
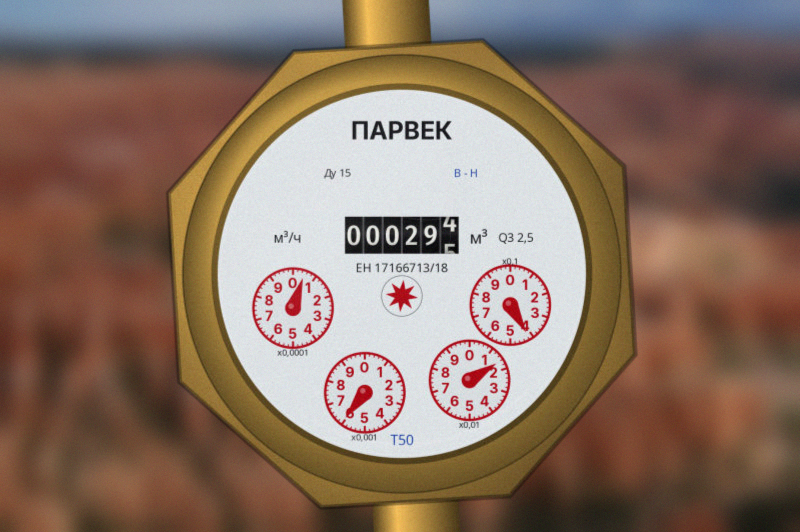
294.4160 m³
